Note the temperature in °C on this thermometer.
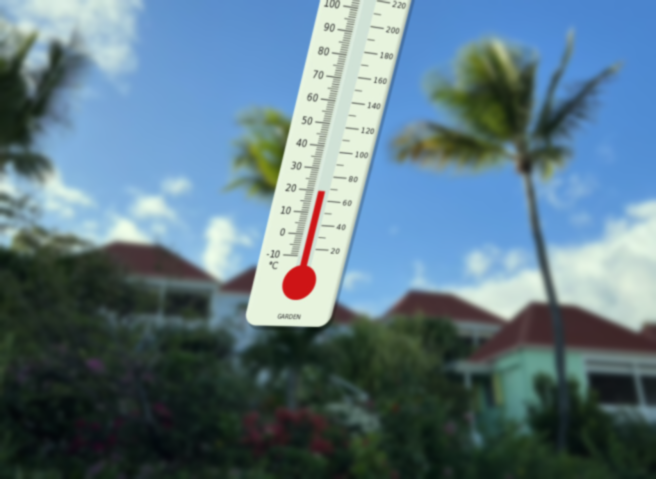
20 °C
